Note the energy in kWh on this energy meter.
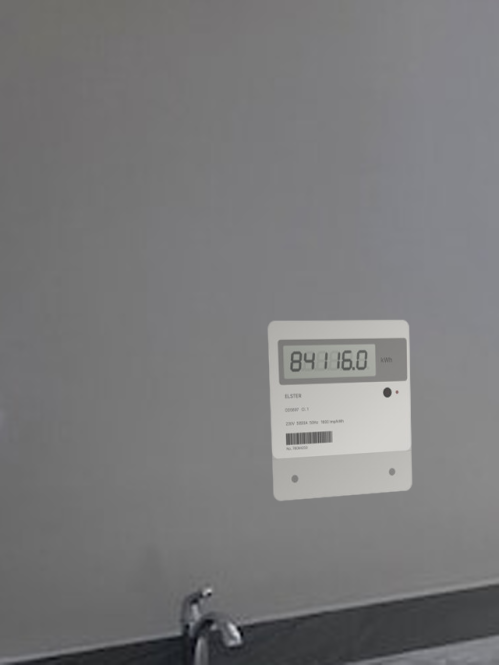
84116.0 kWh
